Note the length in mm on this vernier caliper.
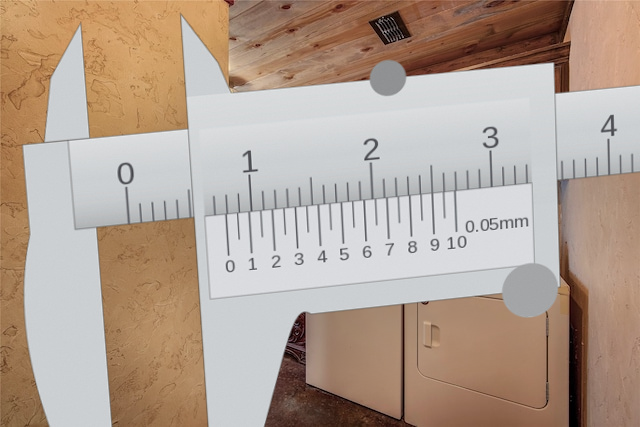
7.9 mm
